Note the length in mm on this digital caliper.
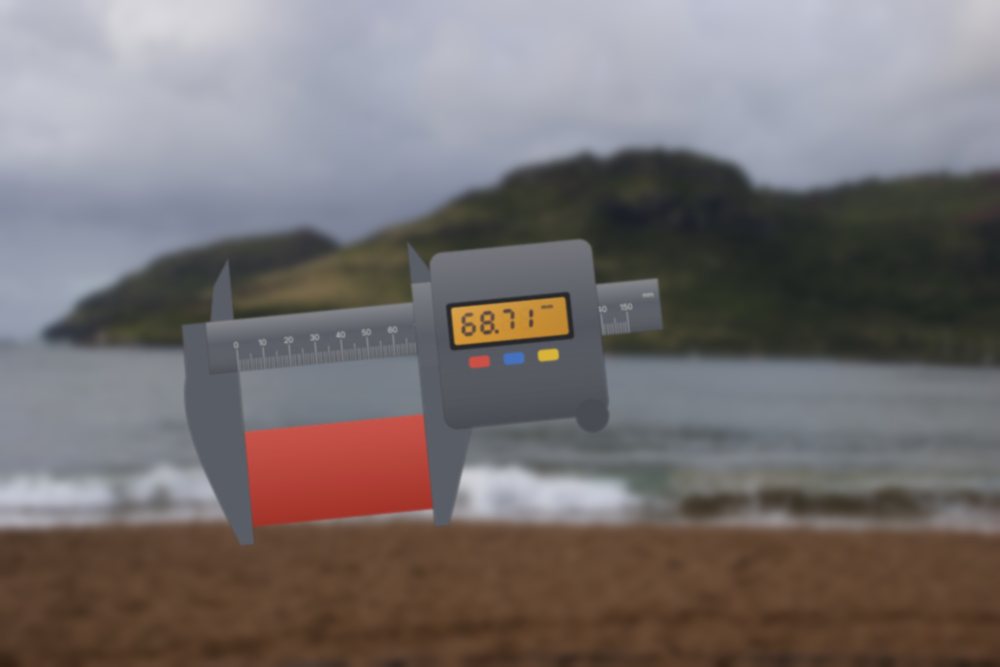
68.71 mm
